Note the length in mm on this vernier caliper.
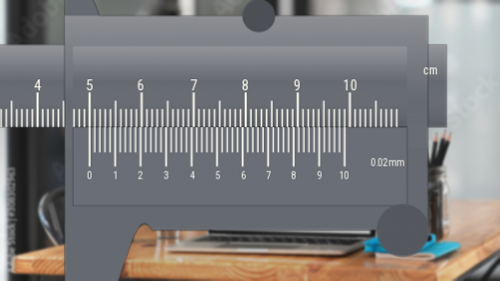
50.0 mm
